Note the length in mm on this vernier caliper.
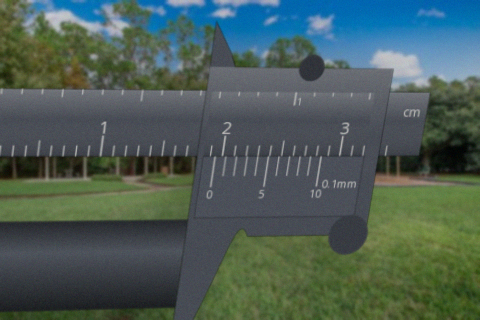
19.4 mm
